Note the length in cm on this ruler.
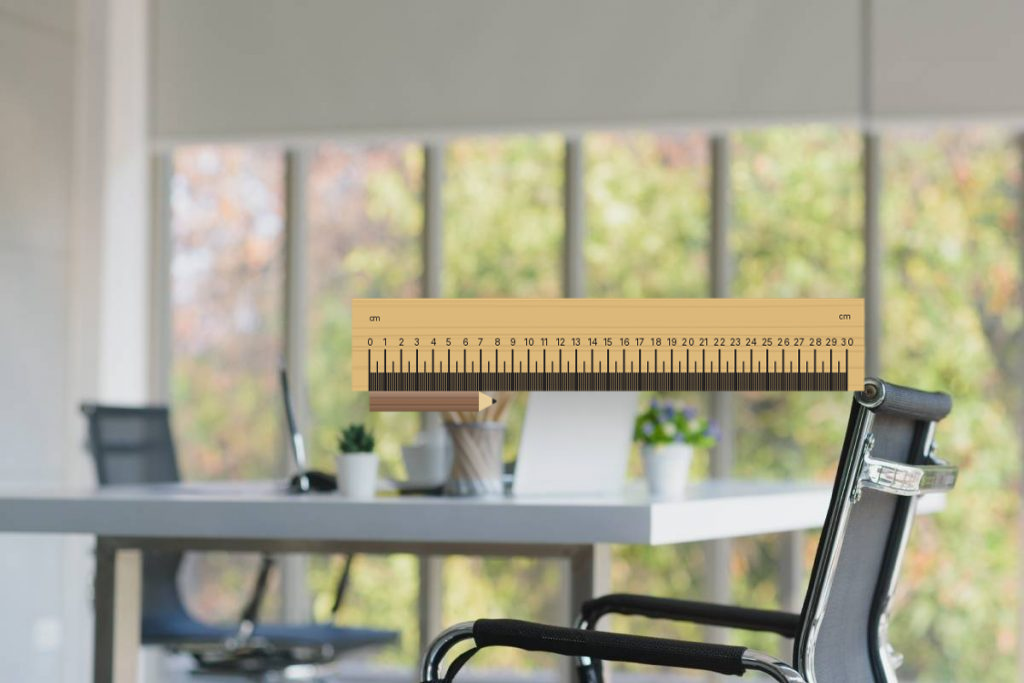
8 cm
